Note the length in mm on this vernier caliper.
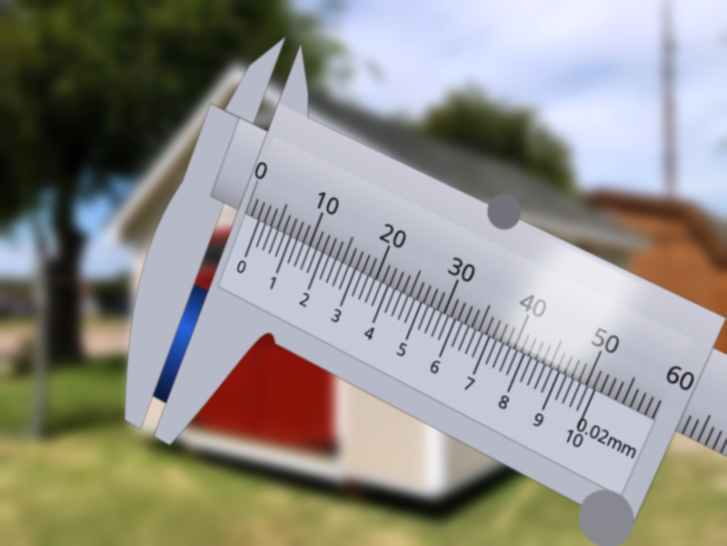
2.2 mm
